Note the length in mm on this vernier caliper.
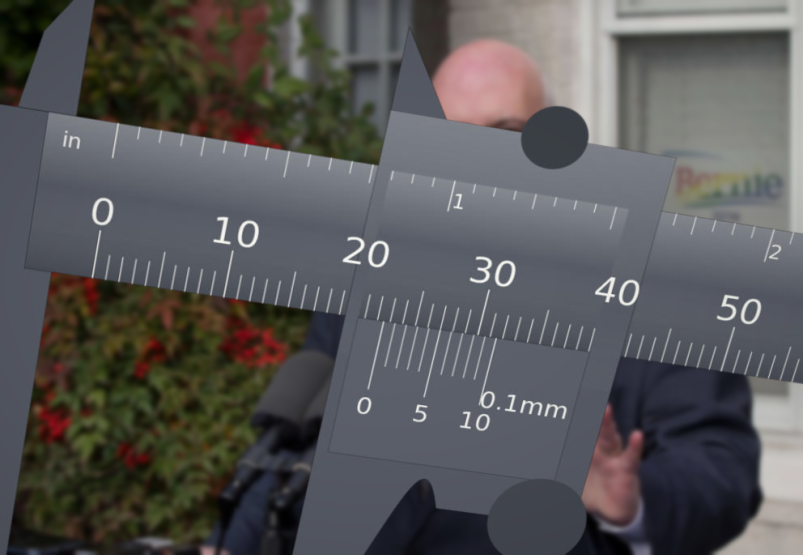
22.5 mm
